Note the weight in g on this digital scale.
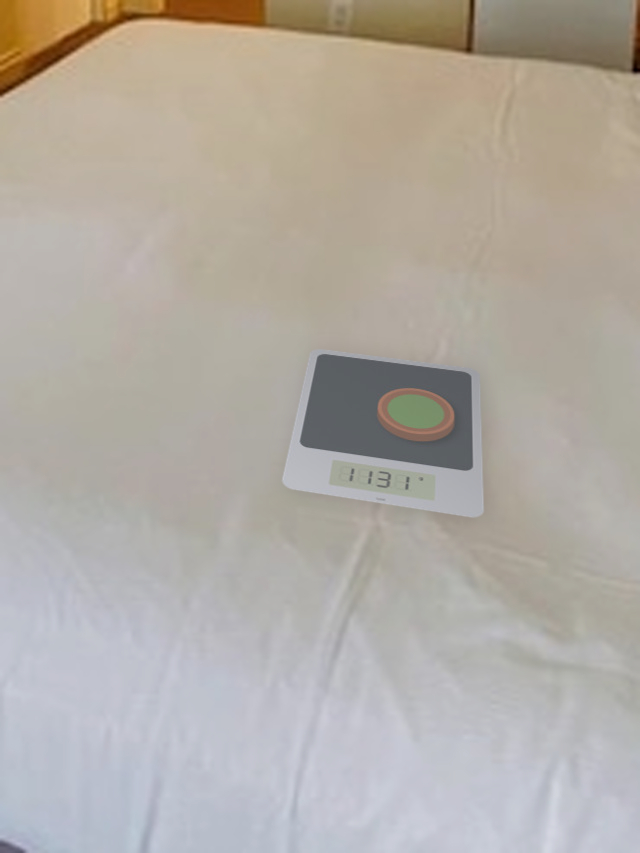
1131 g
